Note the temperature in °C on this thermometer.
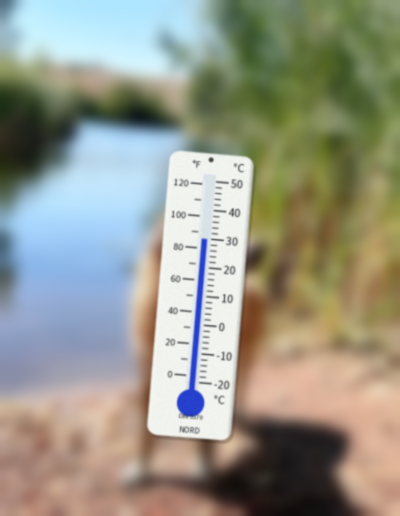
30 °C
